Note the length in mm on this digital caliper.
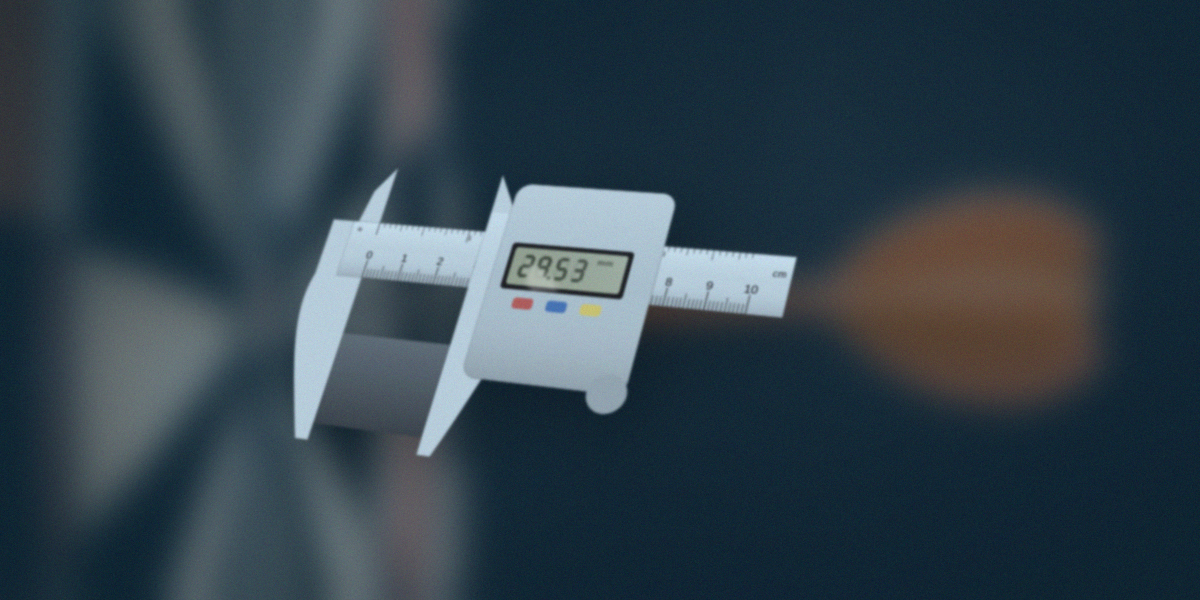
29.53 mm
